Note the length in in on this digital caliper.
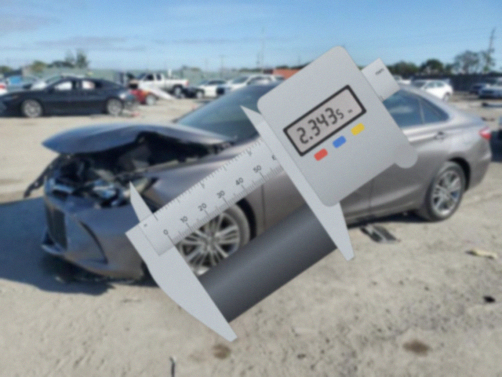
2.3435 in
